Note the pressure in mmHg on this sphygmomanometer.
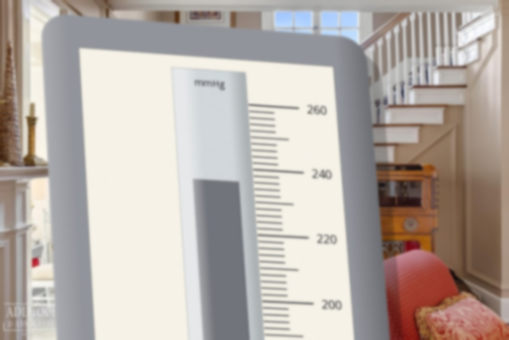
236 mmHg
